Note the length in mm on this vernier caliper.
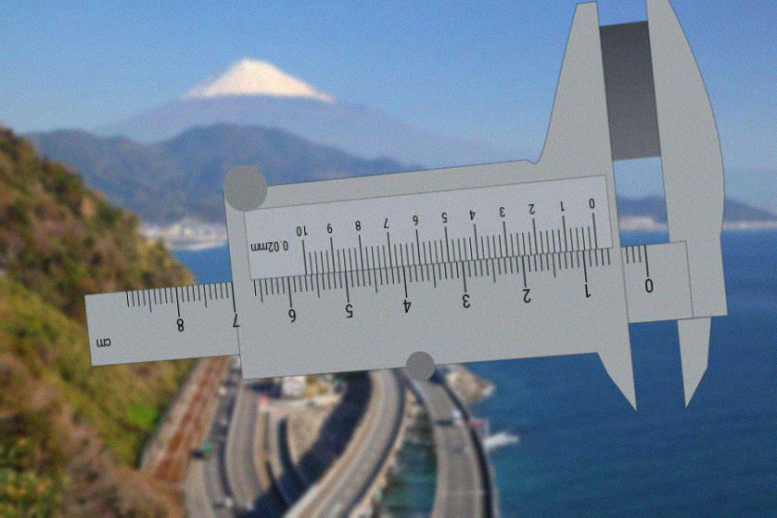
7.8 mm
